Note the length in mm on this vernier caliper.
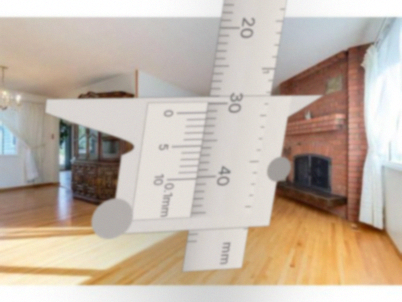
31.2 mm
